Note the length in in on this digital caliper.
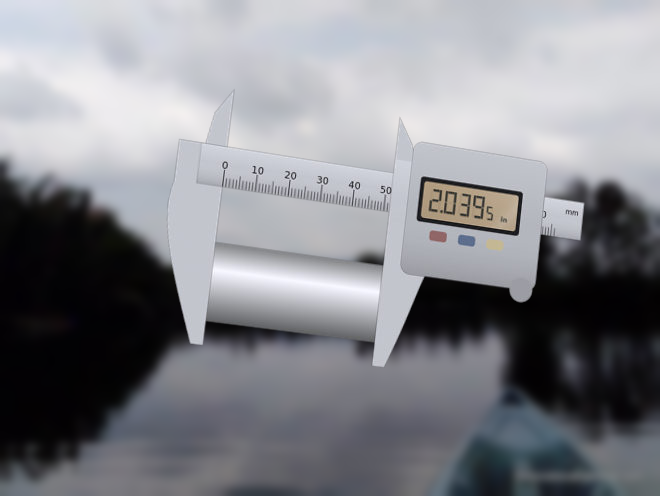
2.0395 in
